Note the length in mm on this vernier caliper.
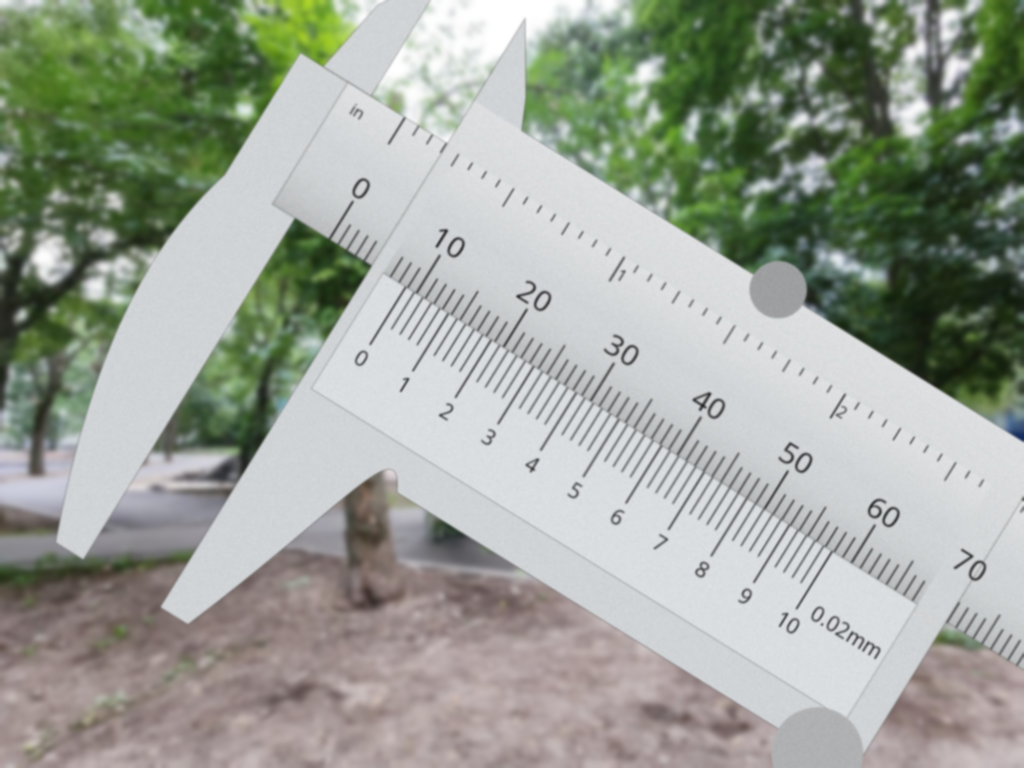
8.8 mm
